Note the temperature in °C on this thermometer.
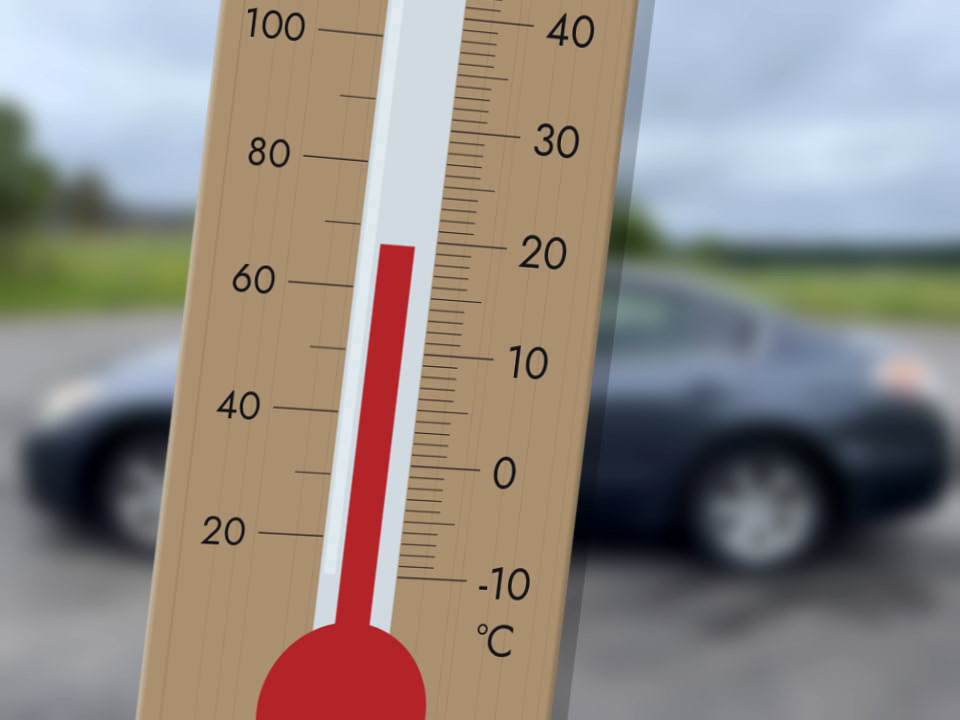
19.5 °C
